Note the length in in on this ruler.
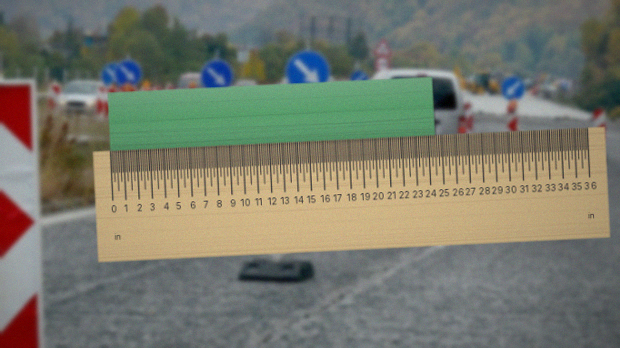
24.5 in
